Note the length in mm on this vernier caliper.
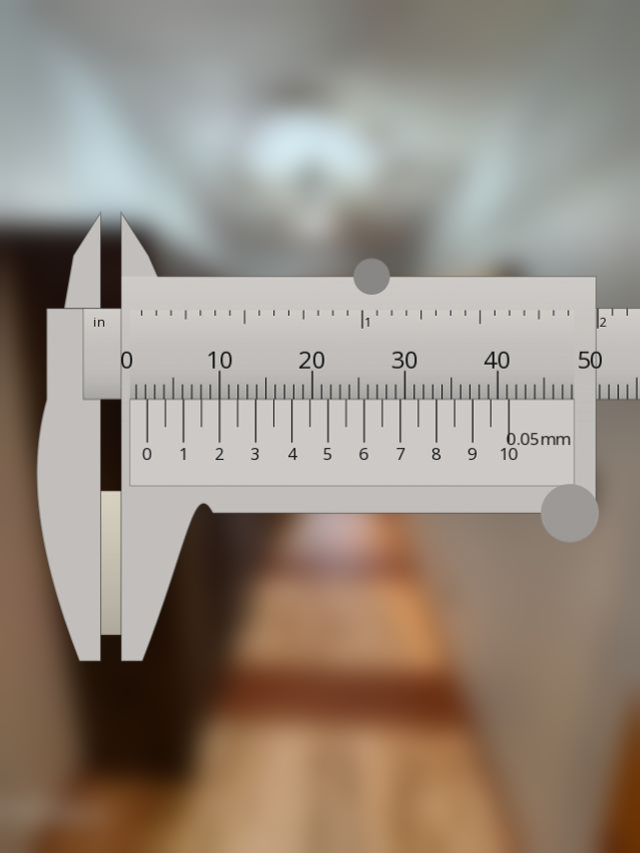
2.2 mm
